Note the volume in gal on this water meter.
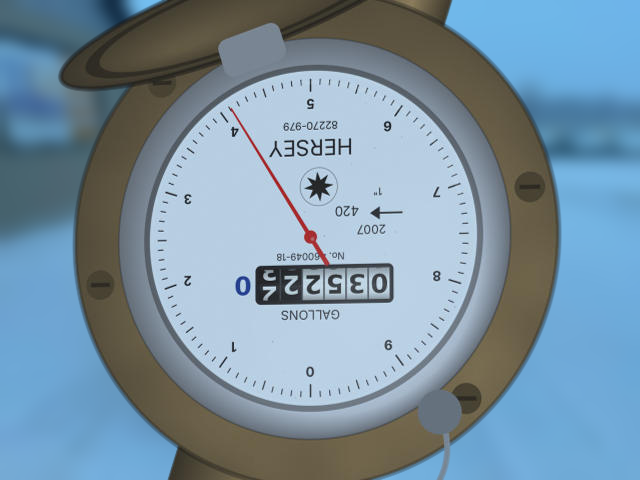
352224.1 gal
